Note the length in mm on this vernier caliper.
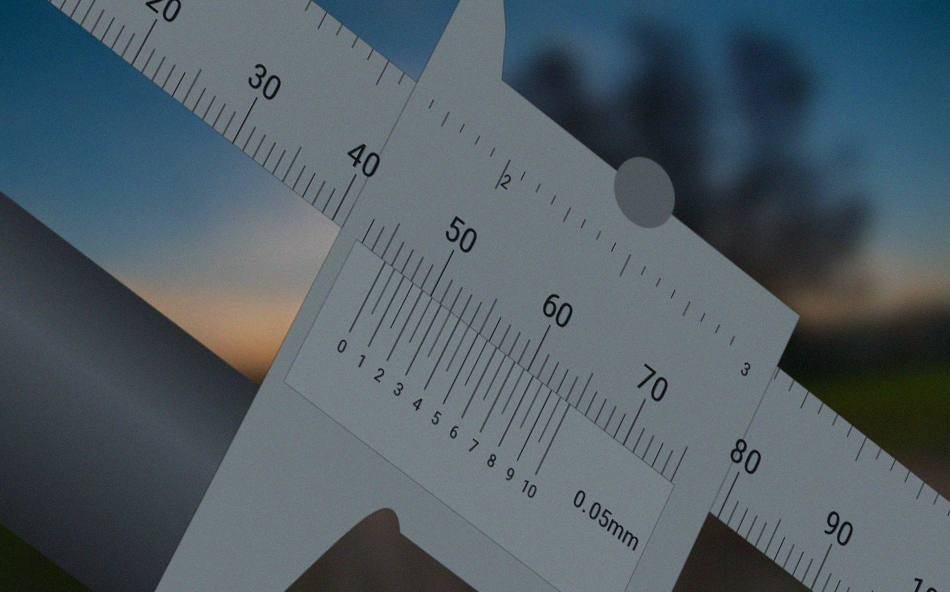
45.4 mm
